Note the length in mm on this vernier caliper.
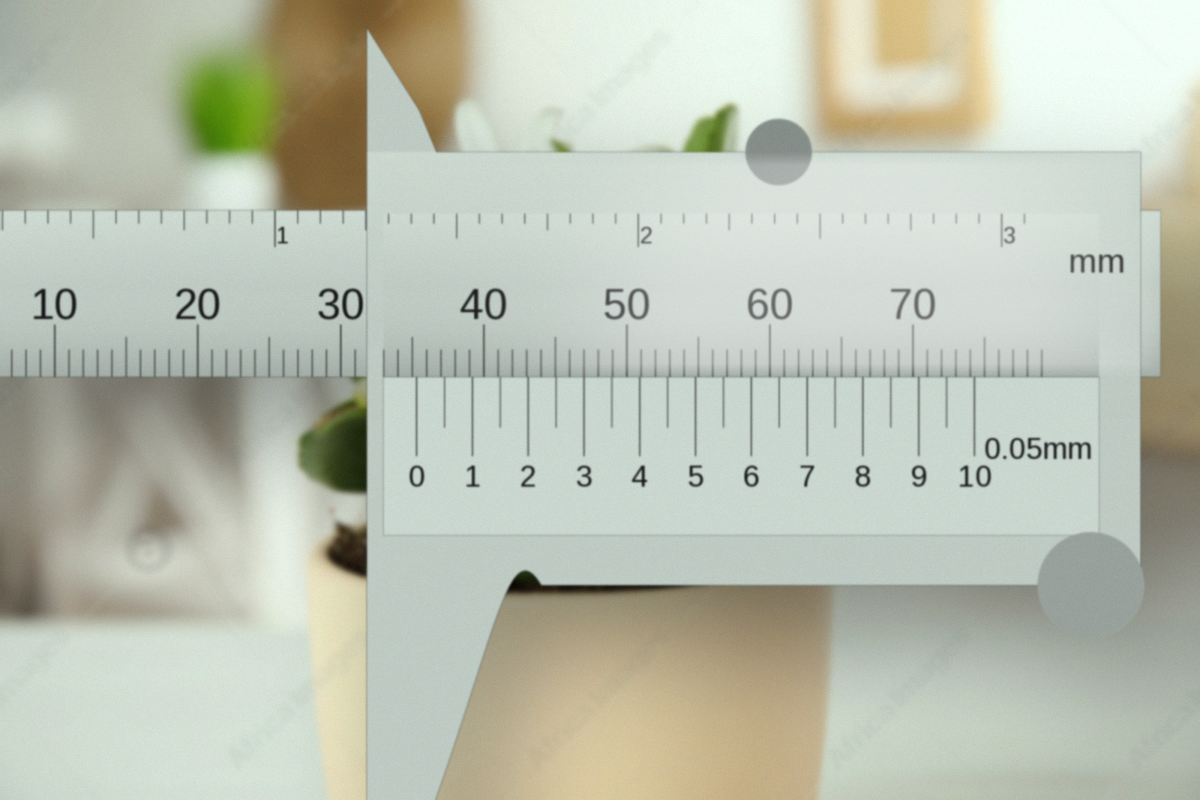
35.3 mm
